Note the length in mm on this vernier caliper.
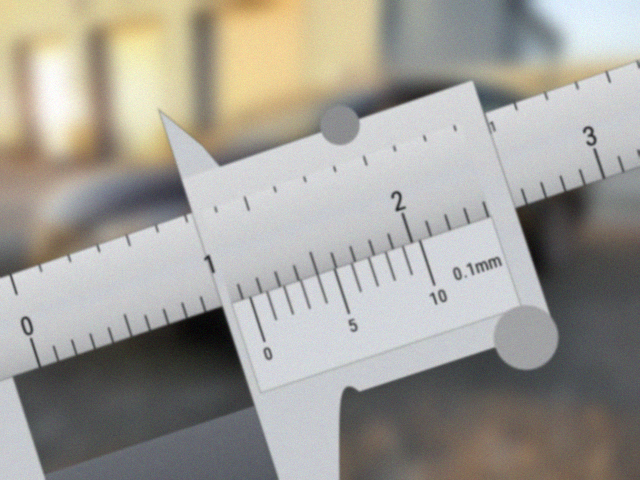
11.4 mm
